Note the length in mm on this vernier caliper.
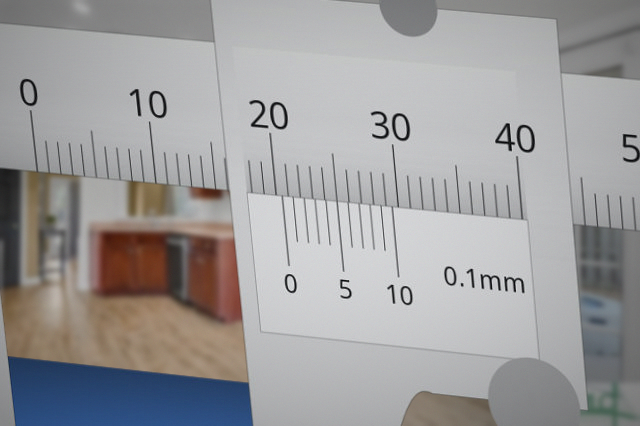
20.5 mm
